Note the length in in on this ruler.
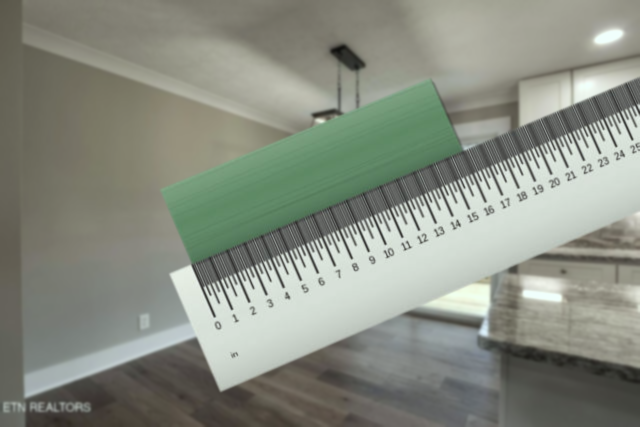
16 in
